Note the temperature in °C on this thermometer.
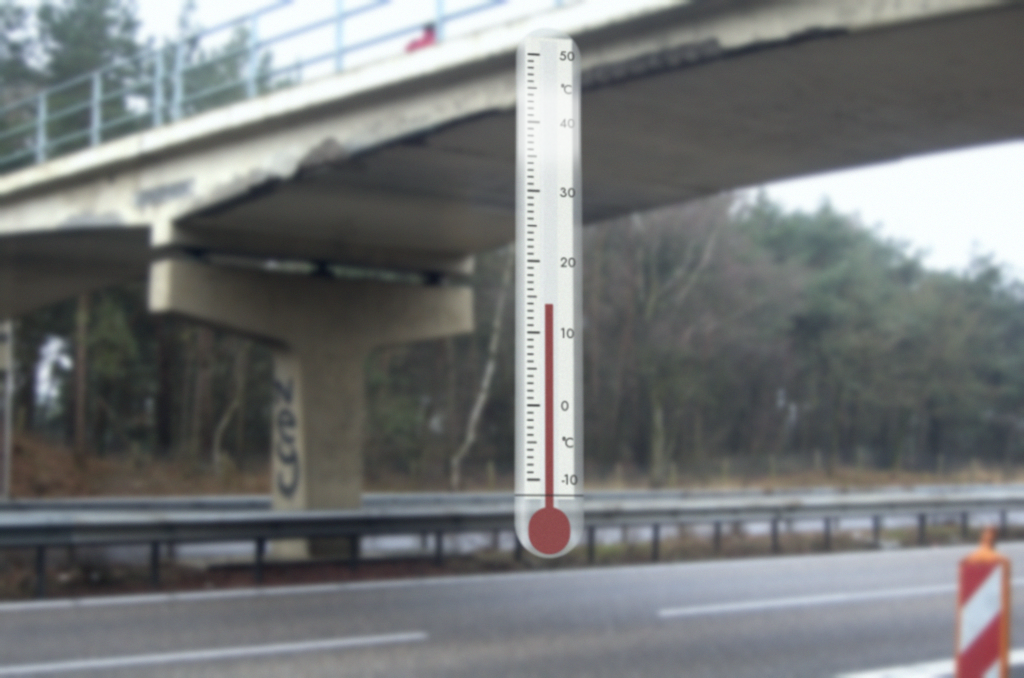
14 °C
